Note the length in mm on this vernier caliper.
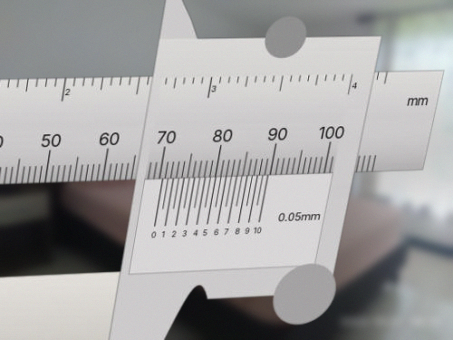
70.6 mm
